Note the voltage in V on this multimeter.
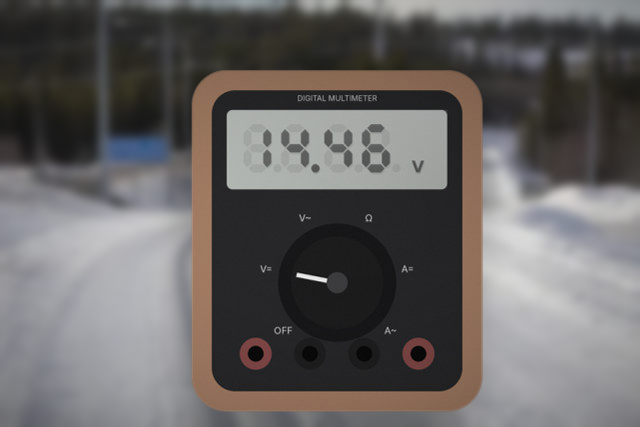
14.46 V
